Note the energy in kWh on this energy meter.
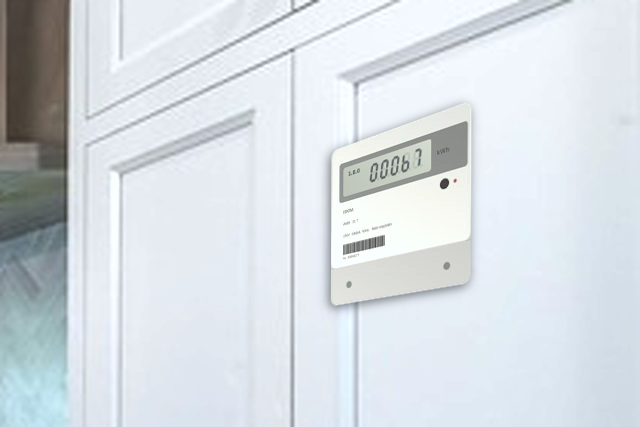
67 kWh
